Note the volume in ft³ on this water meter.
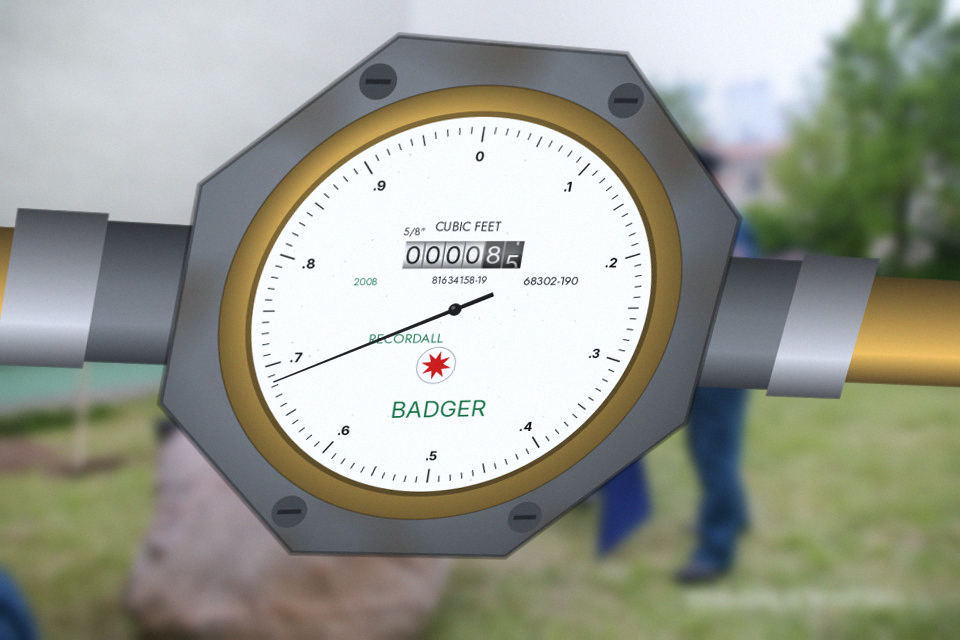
84.68 ft³
